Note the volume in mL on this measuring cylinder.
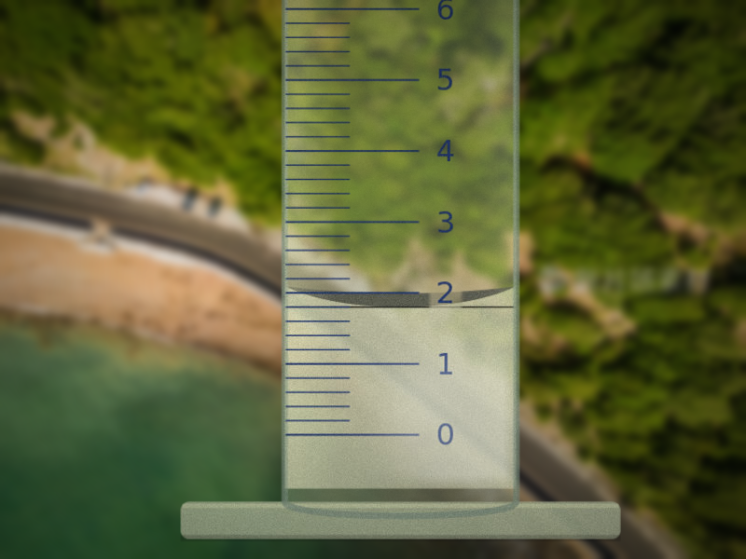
1.8 mL
